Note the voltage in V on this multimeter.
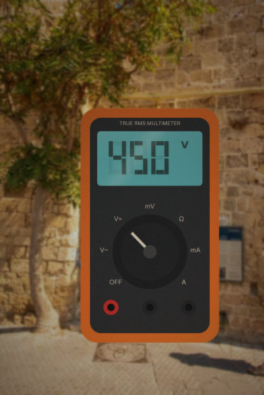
450 V
